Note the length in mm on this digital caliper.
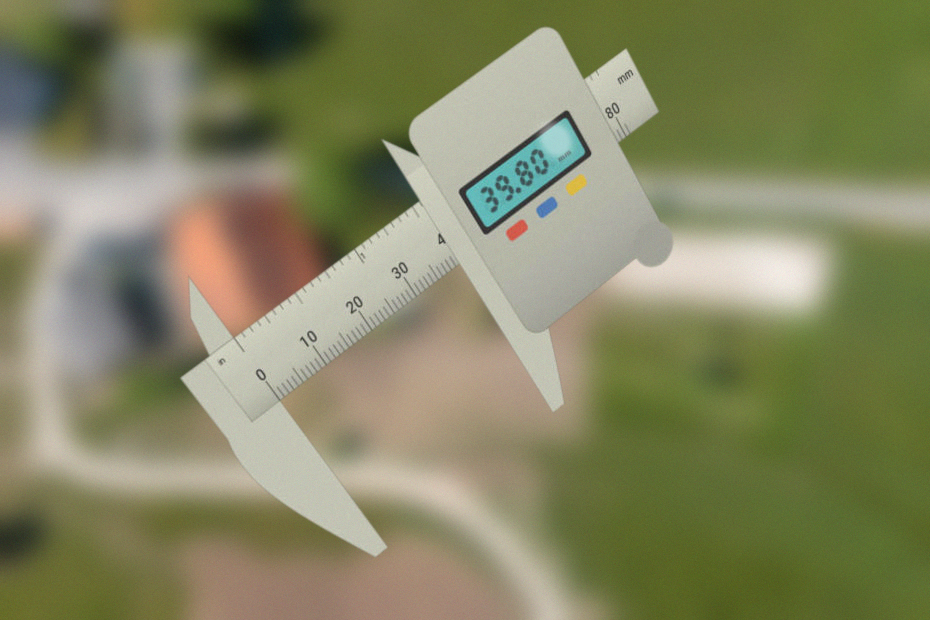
39.80 mm
